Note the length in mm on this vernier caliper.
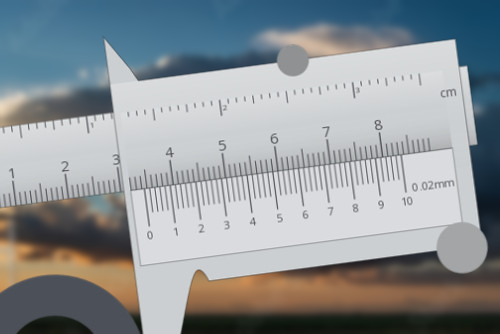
34.5 mm
